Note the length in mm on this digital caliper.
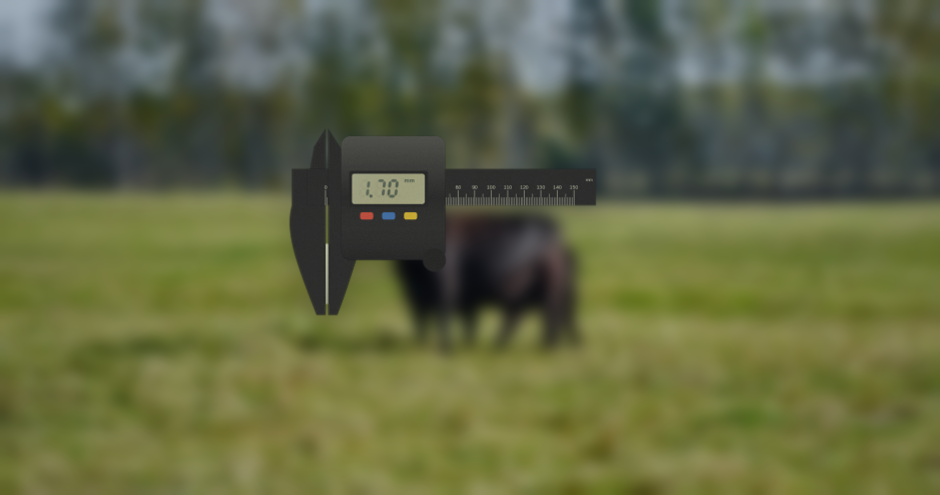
1.70 mm
